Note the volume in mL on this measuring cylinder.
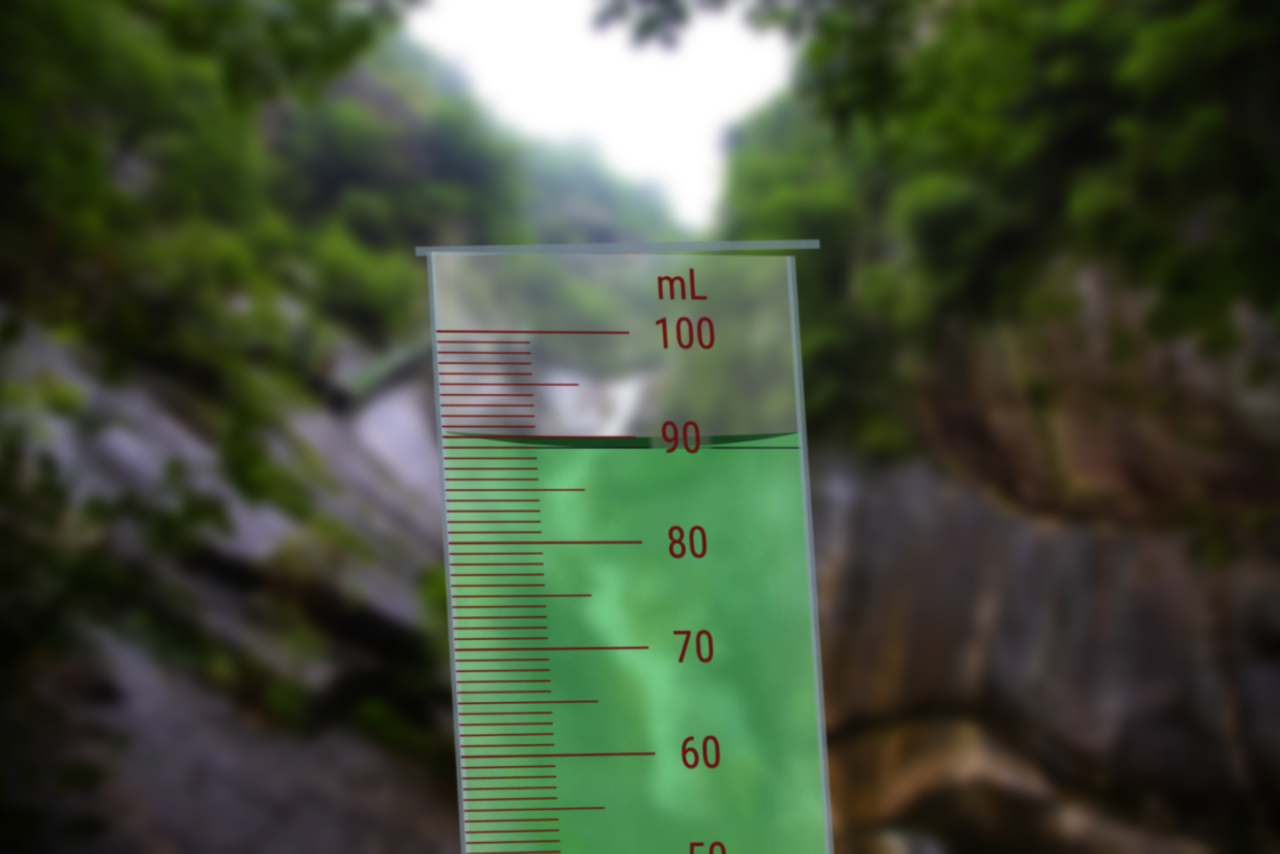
89 mL
